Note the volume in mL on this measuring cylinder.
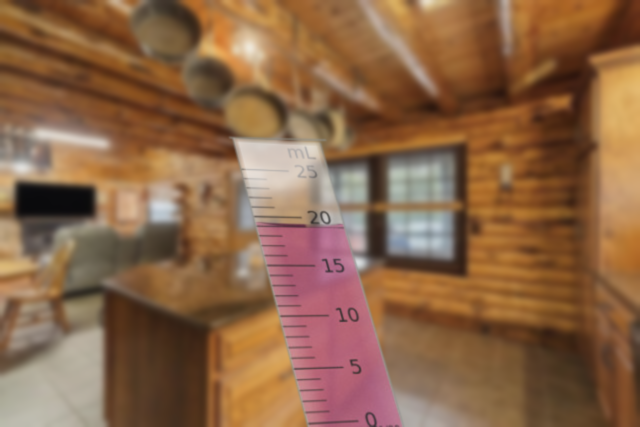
19 mL
